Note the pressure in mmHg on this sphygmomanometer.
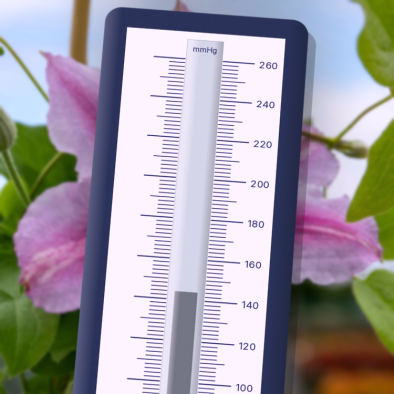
144 mmHg
